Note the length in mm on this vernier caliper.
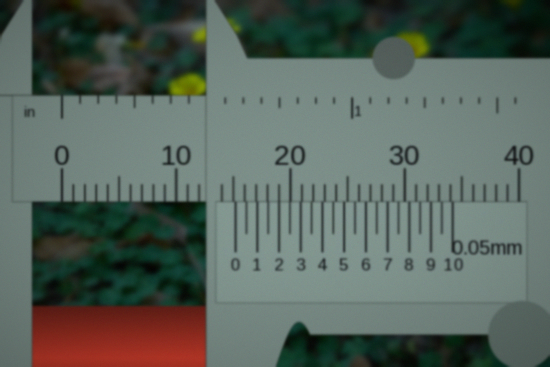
15.2 mm
